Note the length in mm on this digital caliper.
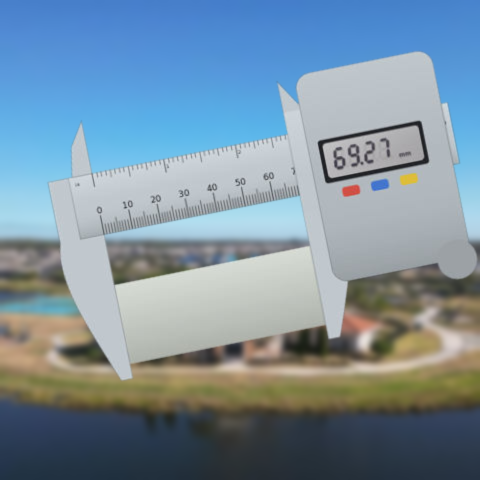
69.27 mm
